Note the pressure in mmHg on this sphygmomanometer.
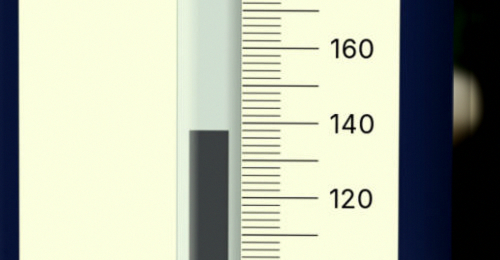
138 mmHg
